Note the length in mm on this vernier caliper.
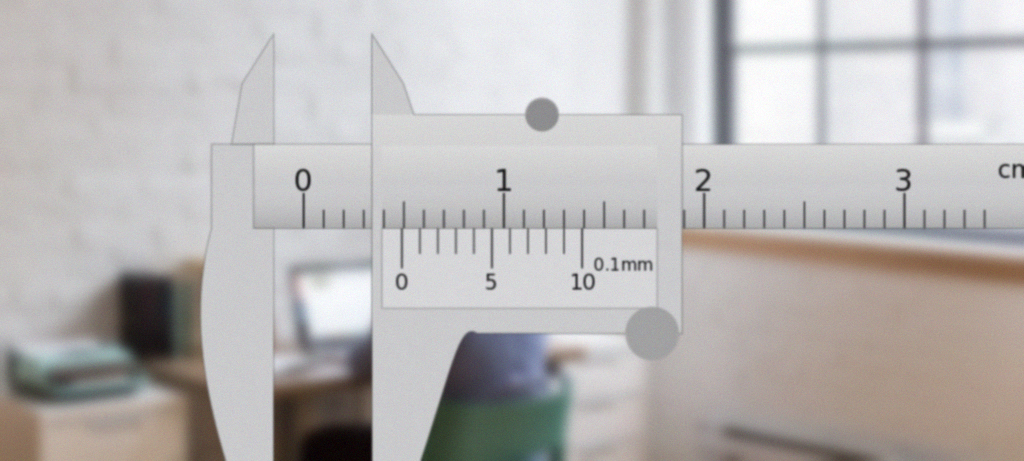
4.9 mm
